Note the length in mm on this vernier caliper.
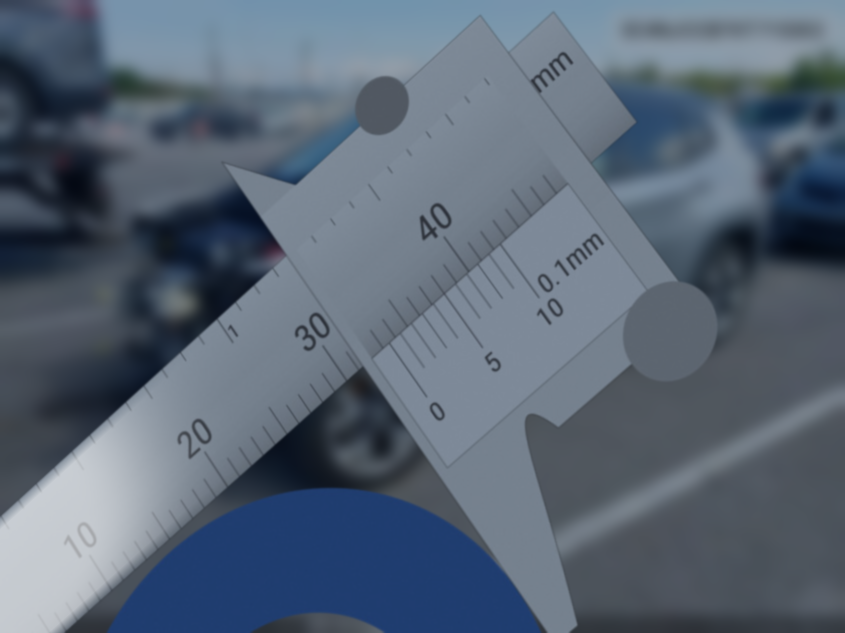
33.5 mm
